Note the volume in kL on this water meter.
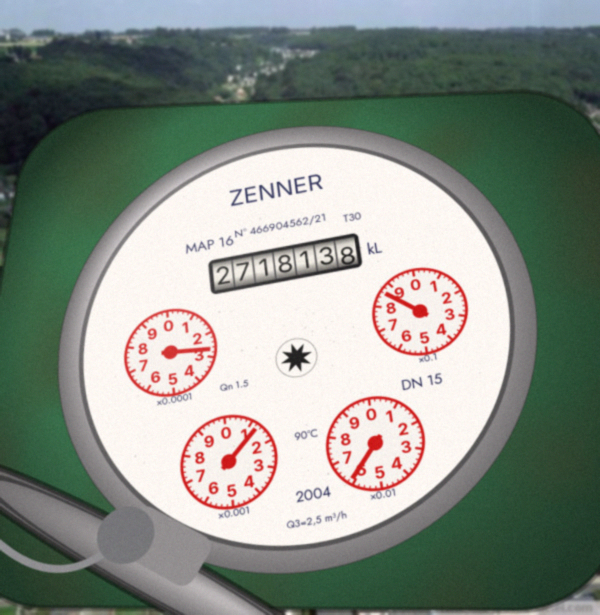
2718137.8612 kL
